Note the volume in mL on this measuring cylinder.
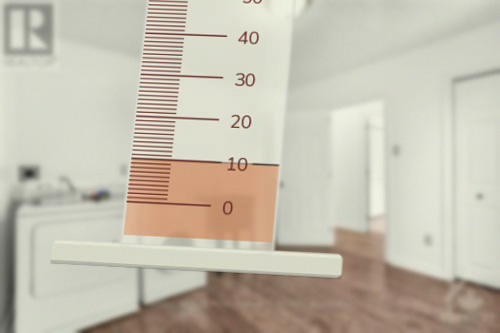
10 mL
